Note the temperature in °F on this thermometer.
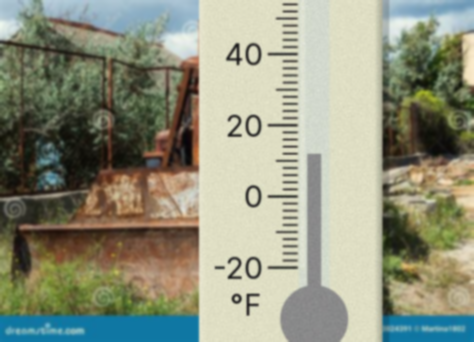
12 °F
